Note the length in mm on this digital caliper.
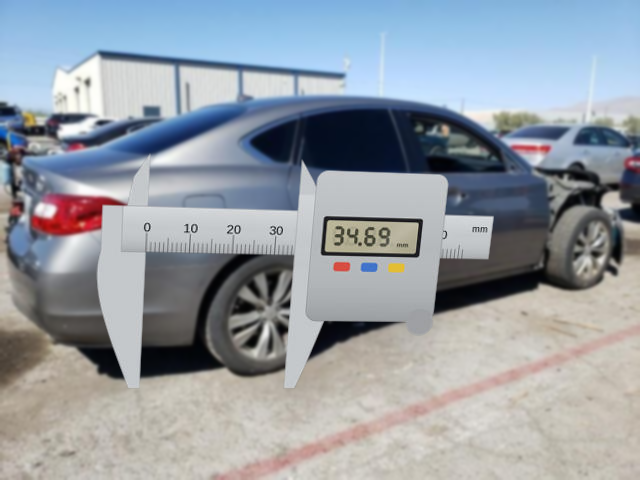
34.69 mm
